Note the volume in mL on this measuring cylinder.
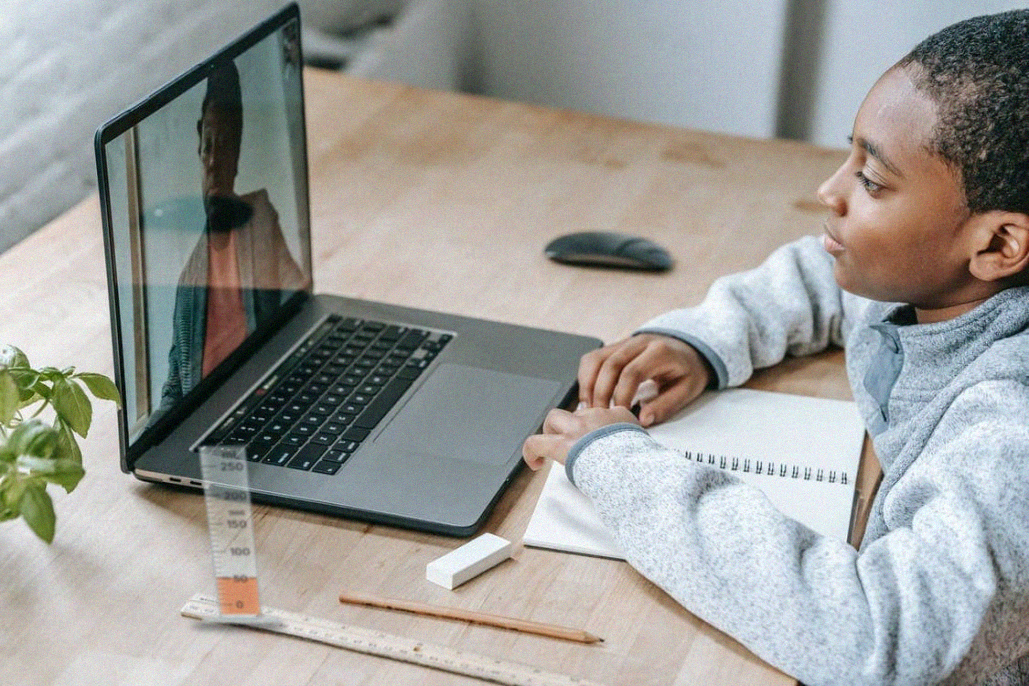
50 mL
